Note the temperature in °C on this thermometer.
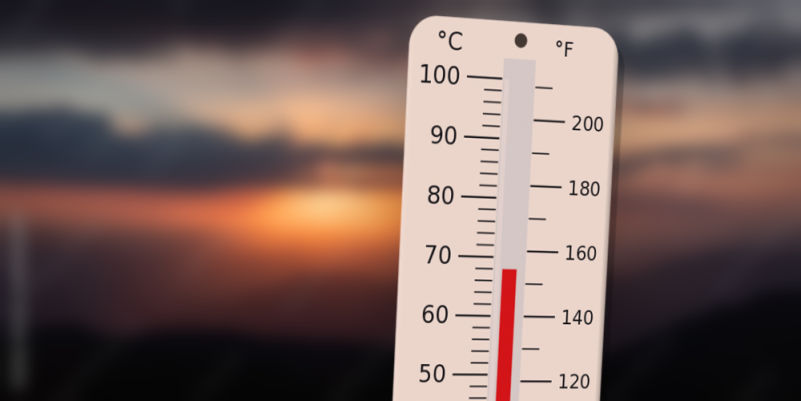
68 °C
